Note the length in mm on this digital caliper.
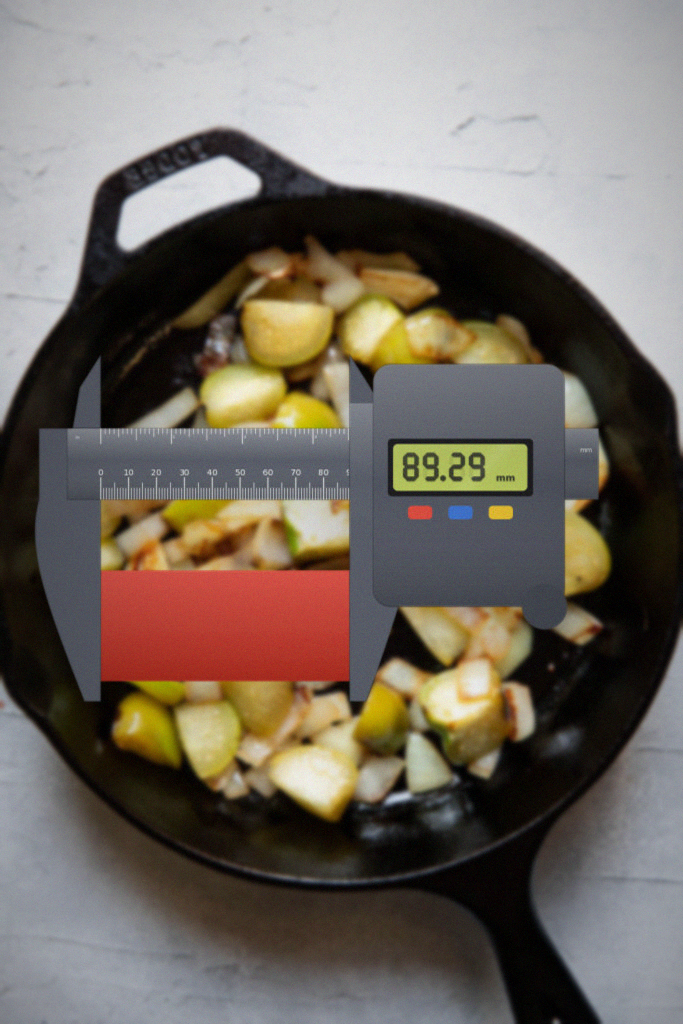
89.29 mm
